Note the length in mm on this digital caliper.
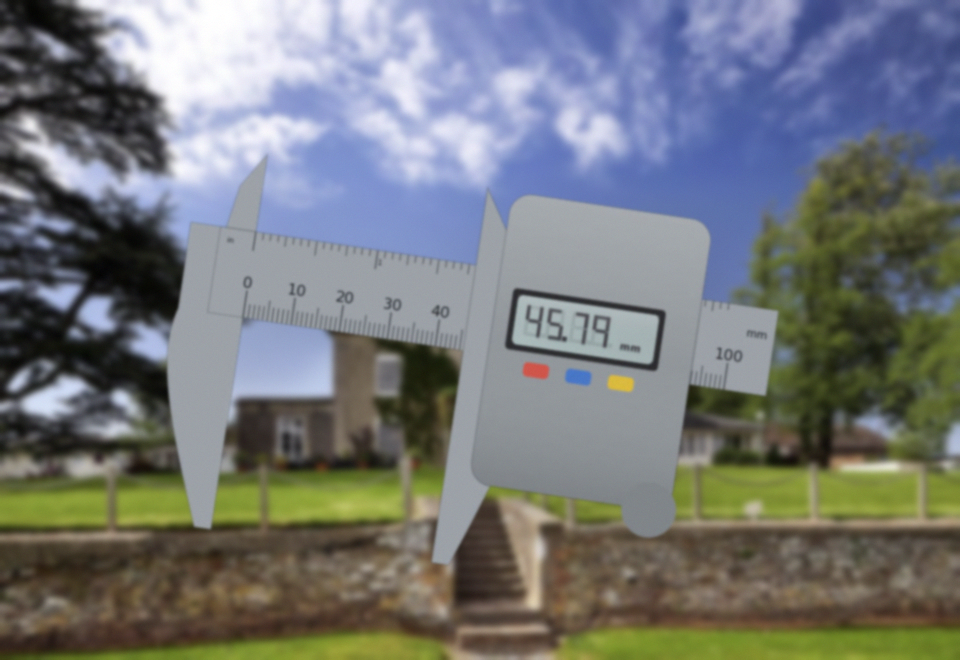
45.79 mm
